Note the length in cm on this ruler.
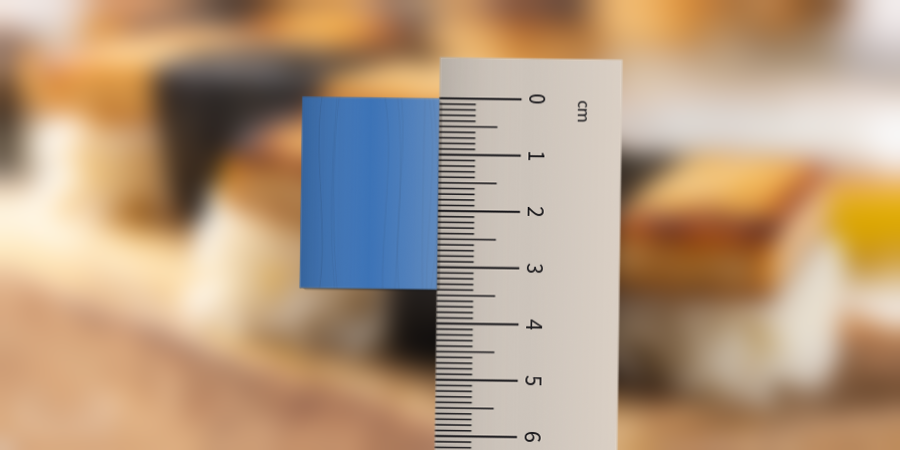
3.4 cm
